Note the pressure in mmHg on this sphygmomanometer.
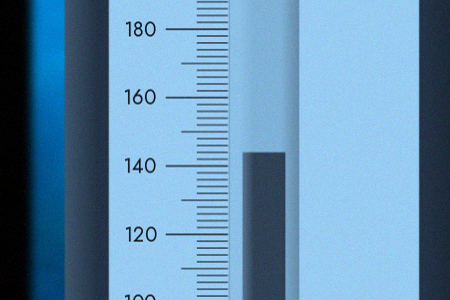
144 mmHg
